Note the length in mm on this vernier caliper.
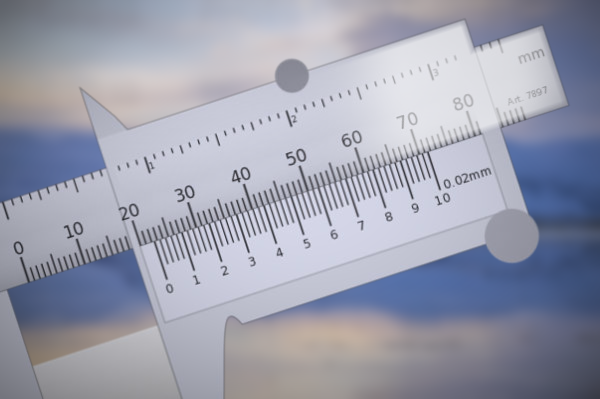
22.5 mm
